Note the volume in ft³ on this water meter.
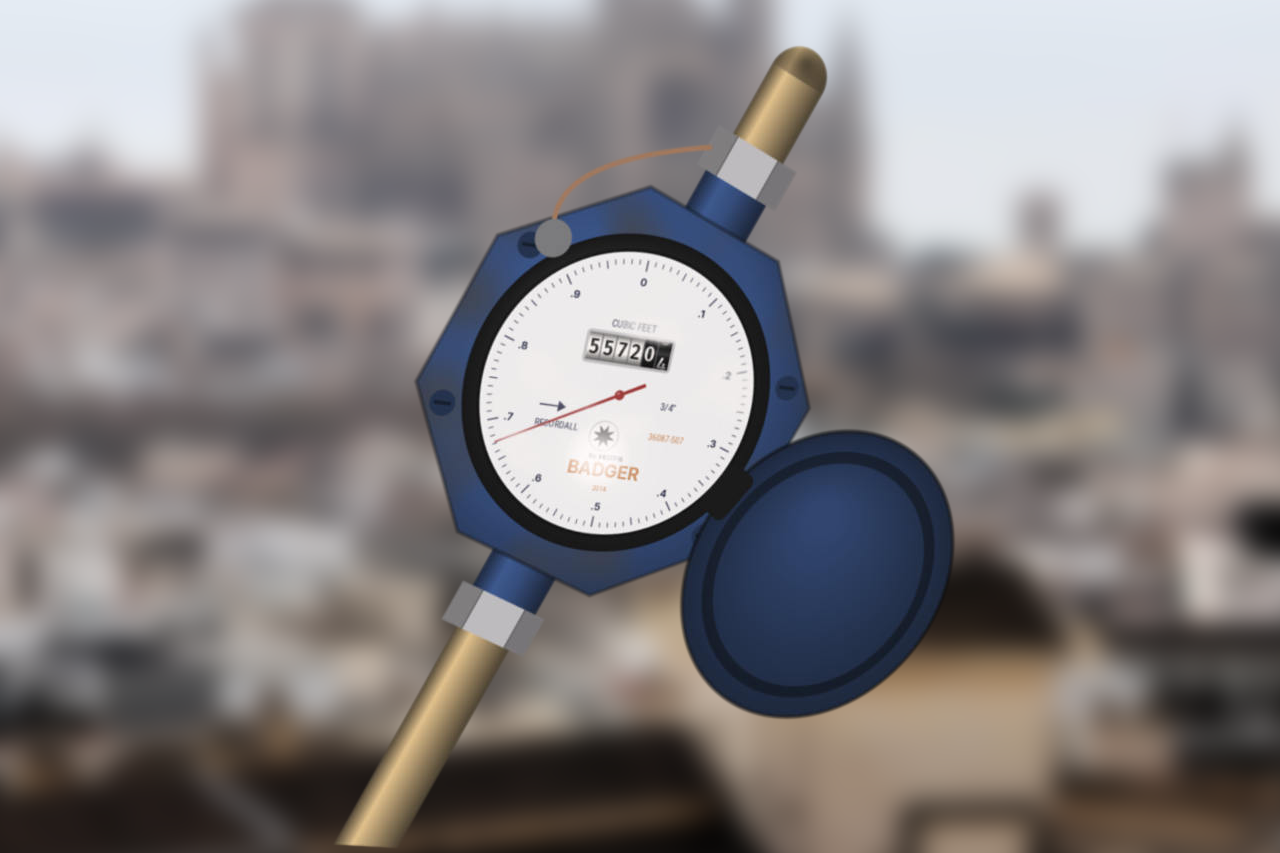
557203.67 ft³
